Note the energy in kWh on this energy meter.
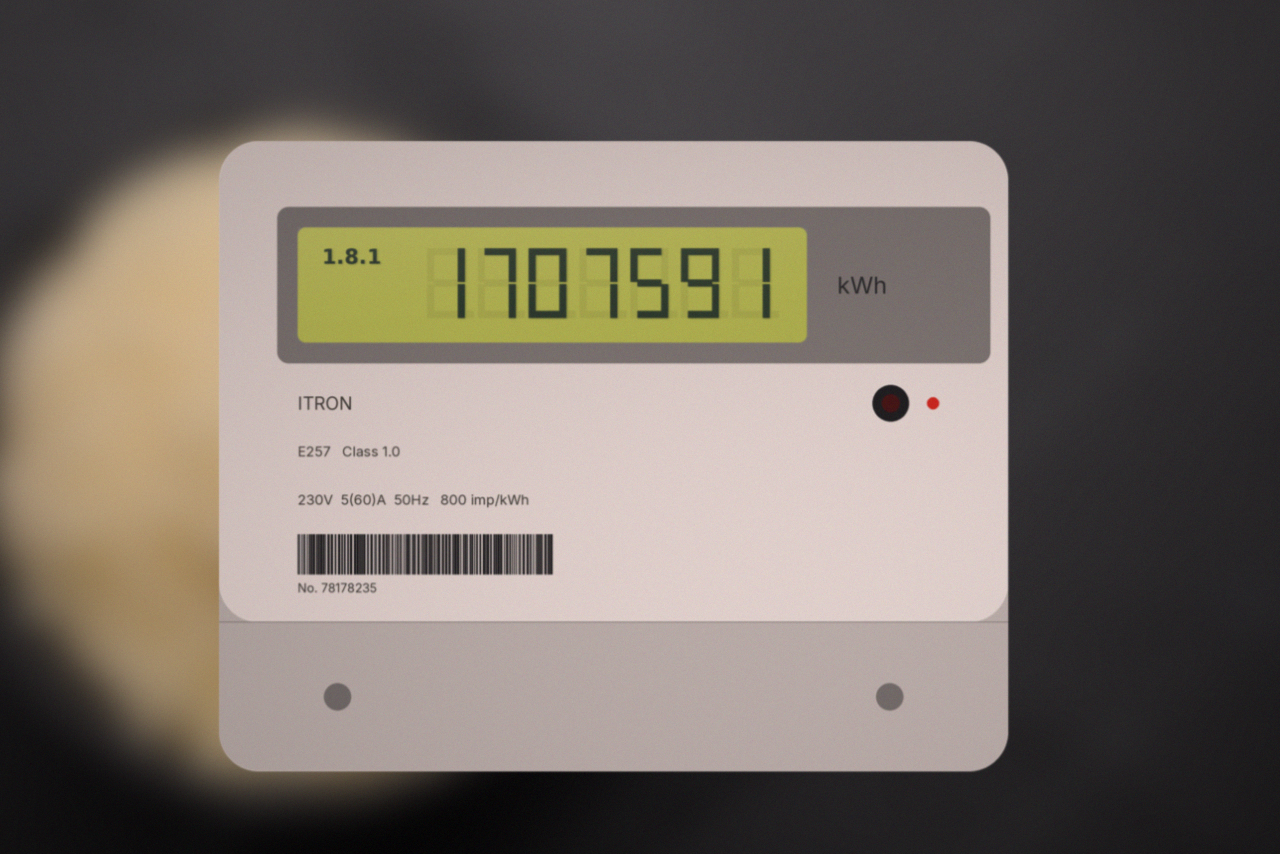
1707591 kWh
